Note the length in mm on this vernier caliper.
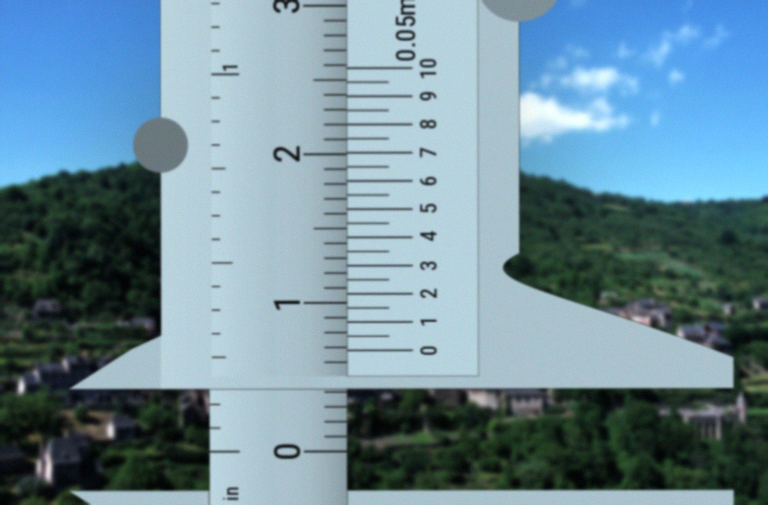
6.8 mm
